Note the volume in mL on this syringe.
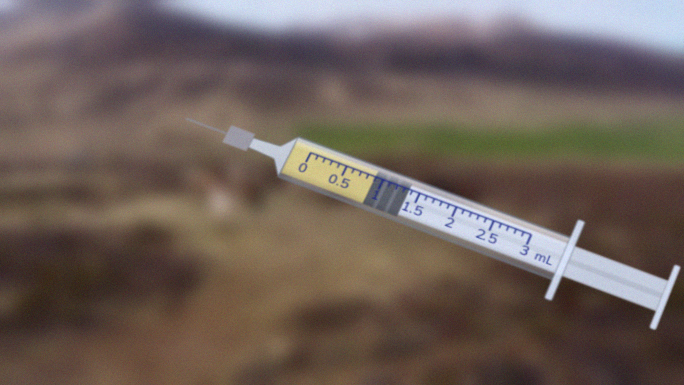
0.9 mL
